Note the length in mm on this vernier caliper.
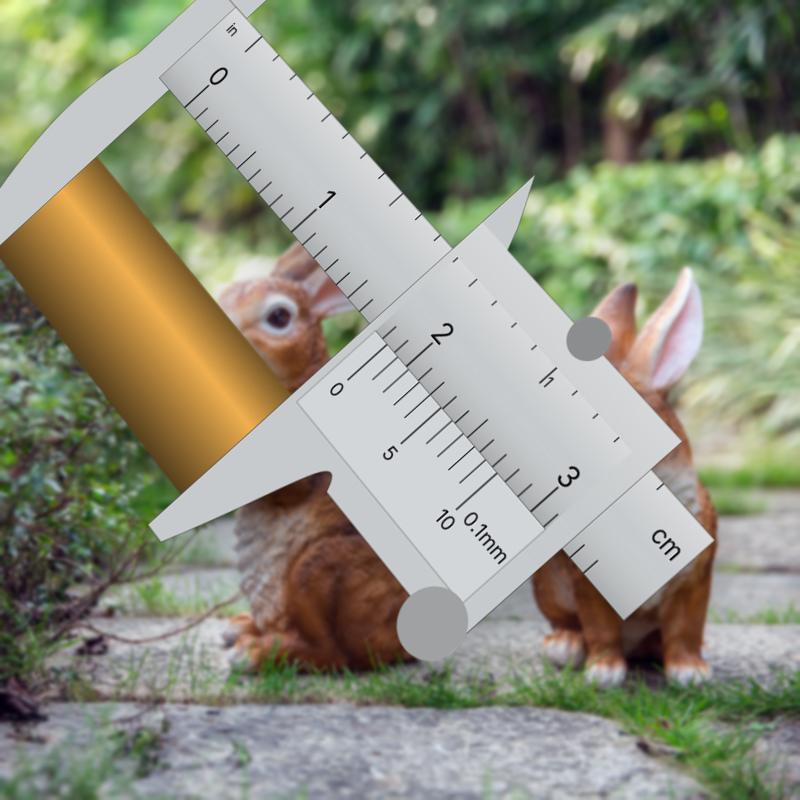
18.4 mm
